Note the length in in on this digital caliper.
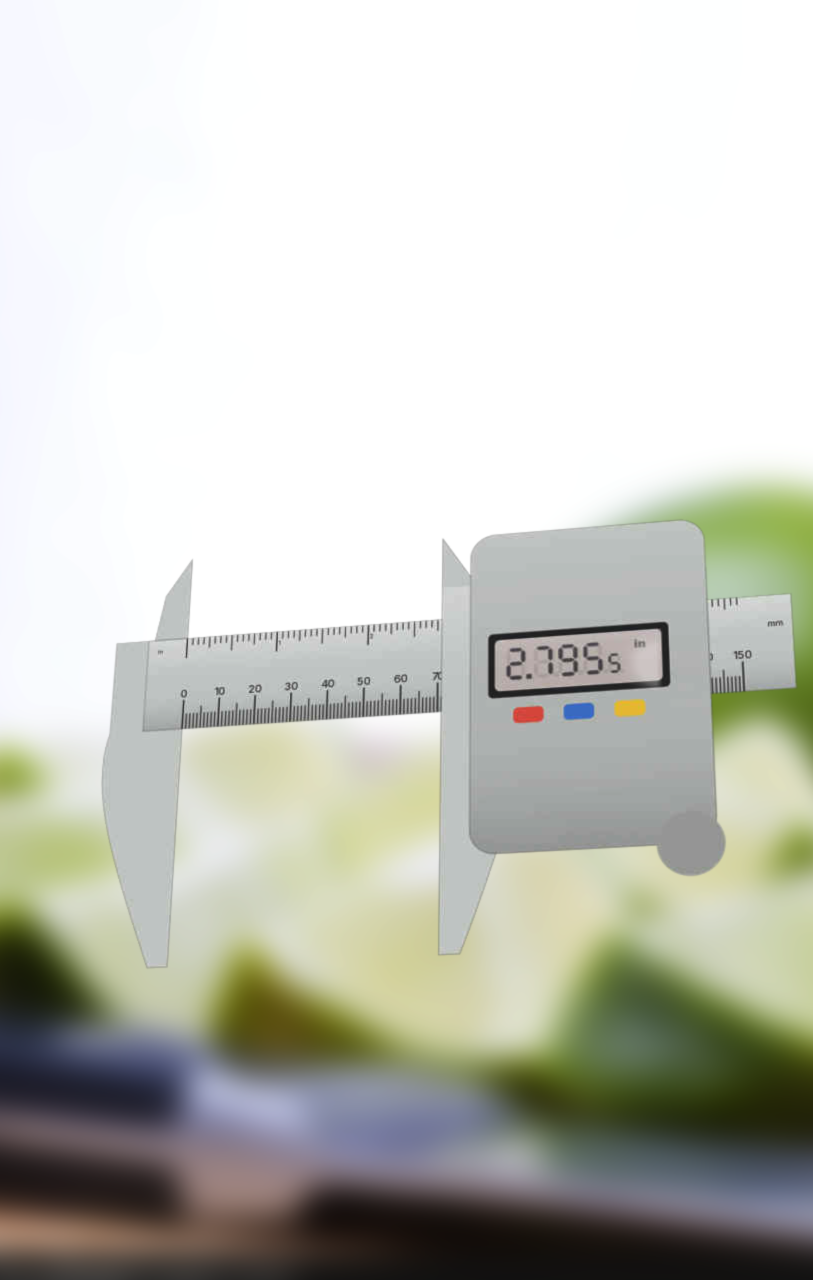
2.7955 in
